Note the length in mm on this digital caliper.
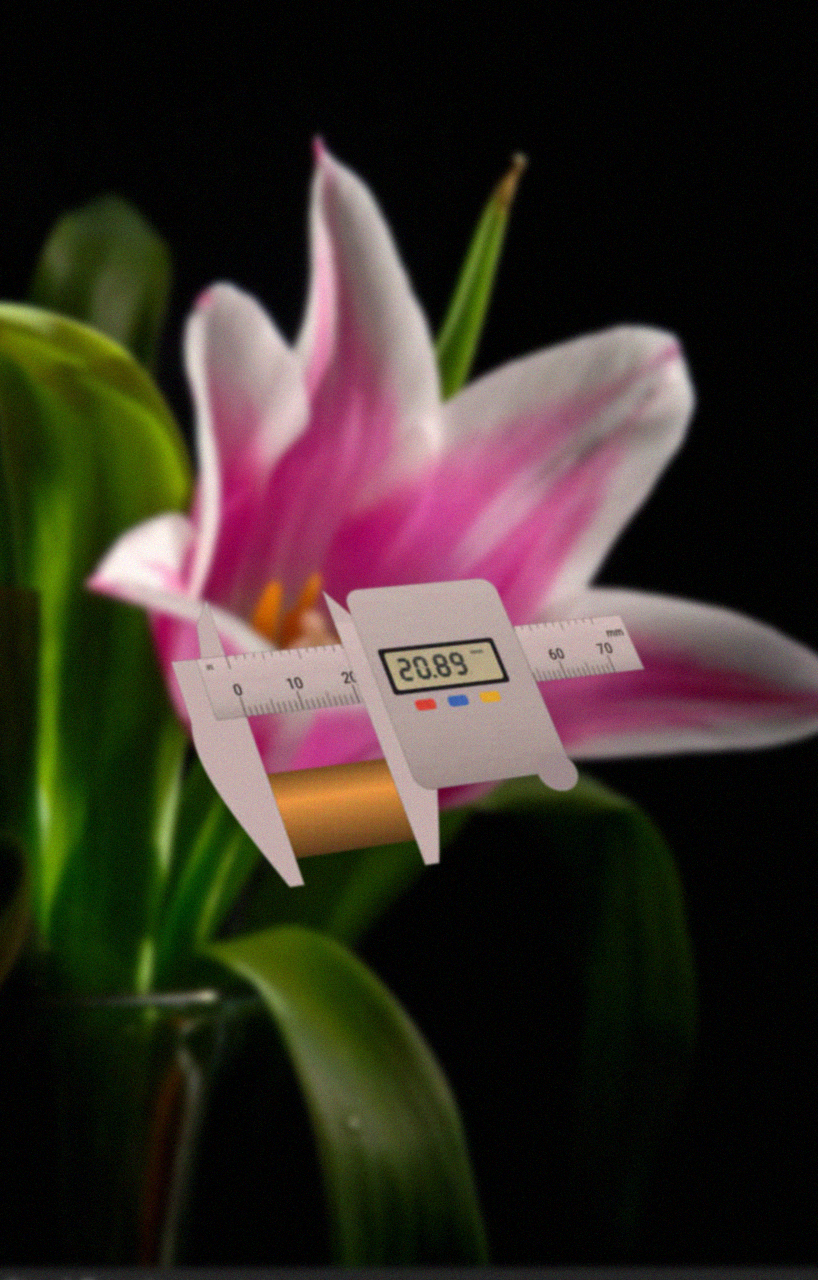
20.89 mm
